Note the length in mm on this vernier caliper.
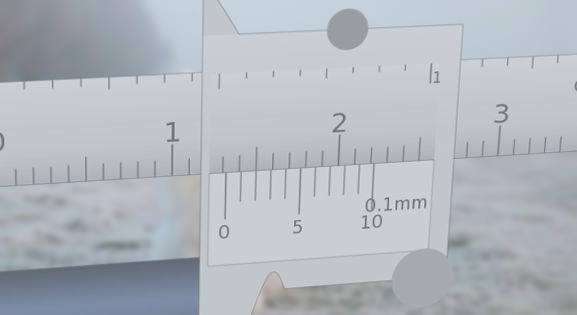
13.2 mm
